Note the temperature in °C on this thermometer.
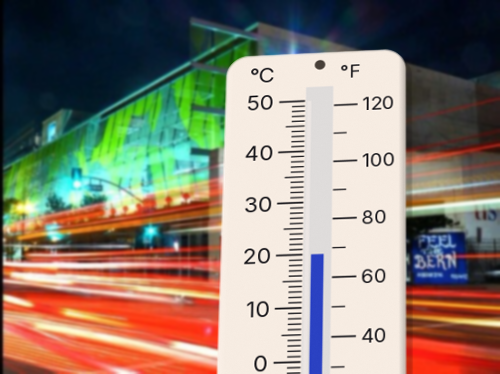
20 °C
